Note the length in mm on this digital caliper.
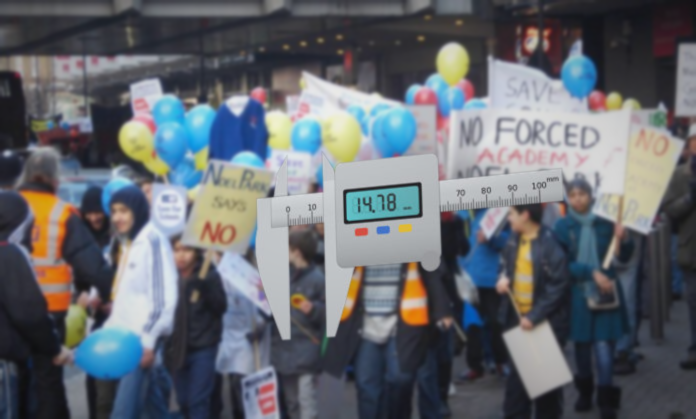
14.78 mm
